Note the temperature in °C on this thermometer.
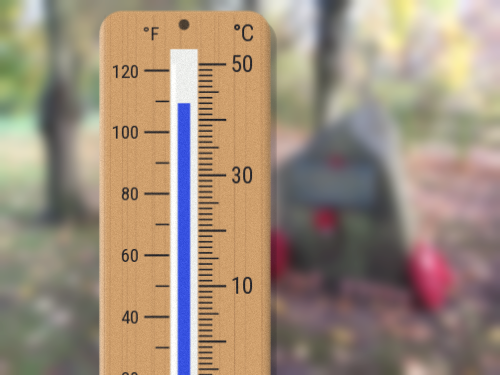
43 °C
